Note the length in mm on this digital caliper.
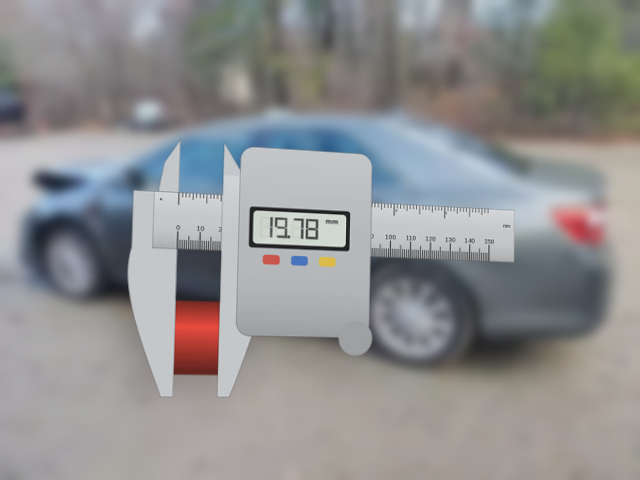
19.78 mm
